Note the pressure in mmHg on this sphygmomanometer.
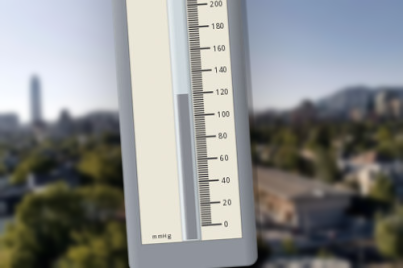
120 mmHg
